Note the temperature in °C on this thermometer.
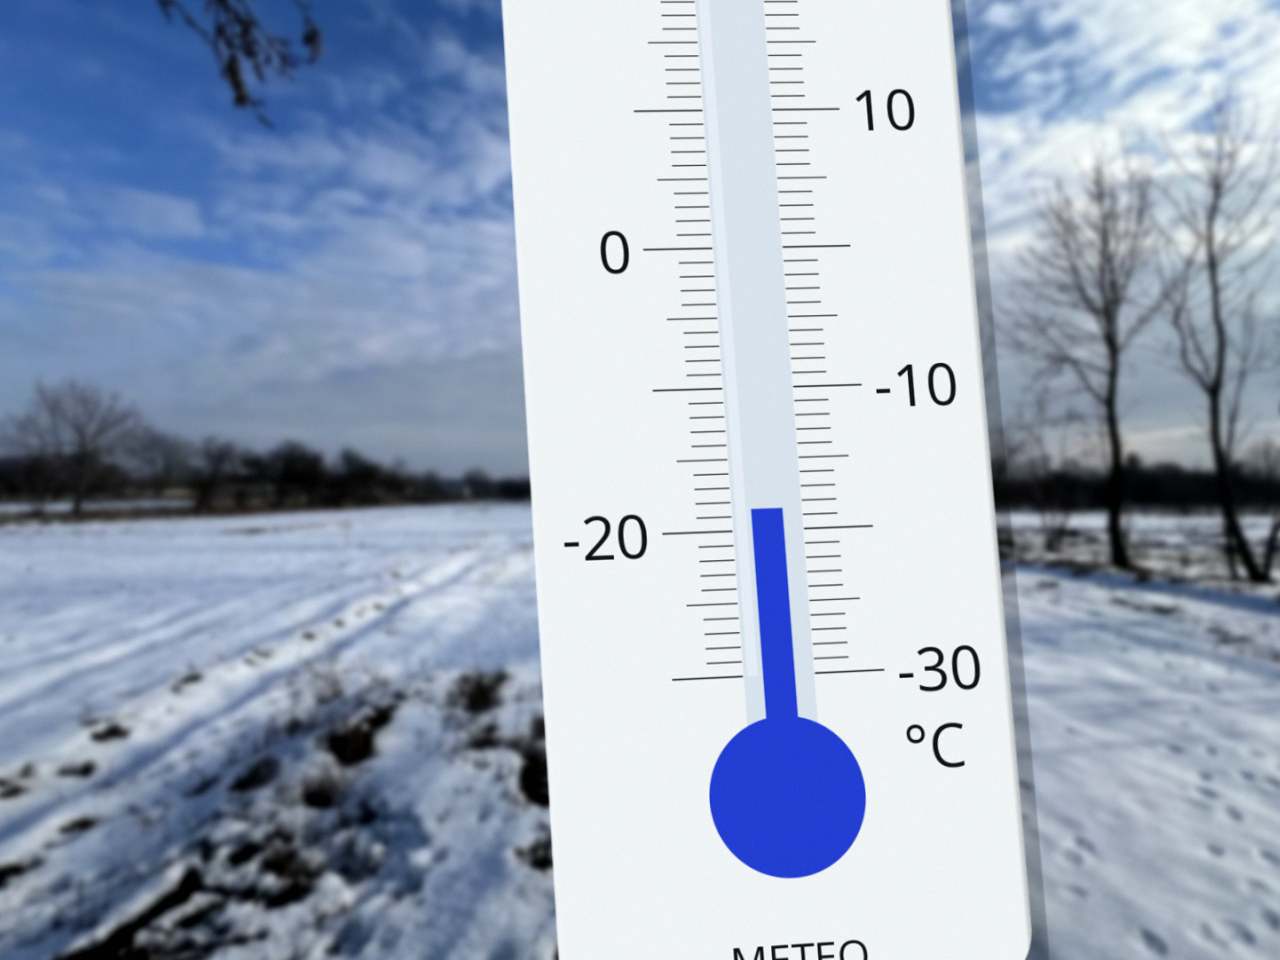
-18.5 °C
